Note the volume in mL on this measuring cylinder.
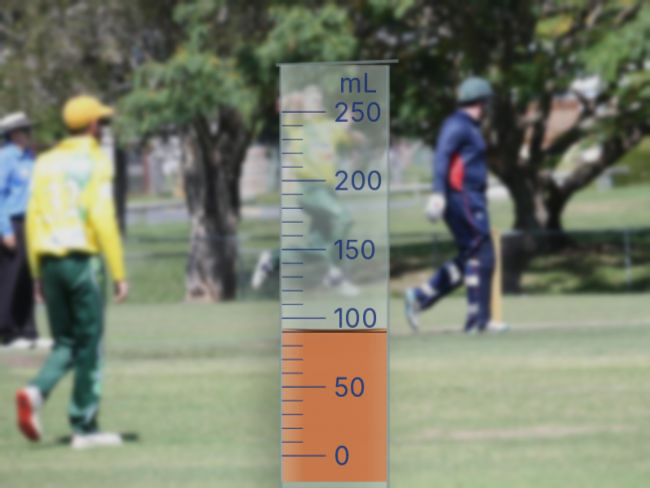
90 mL
